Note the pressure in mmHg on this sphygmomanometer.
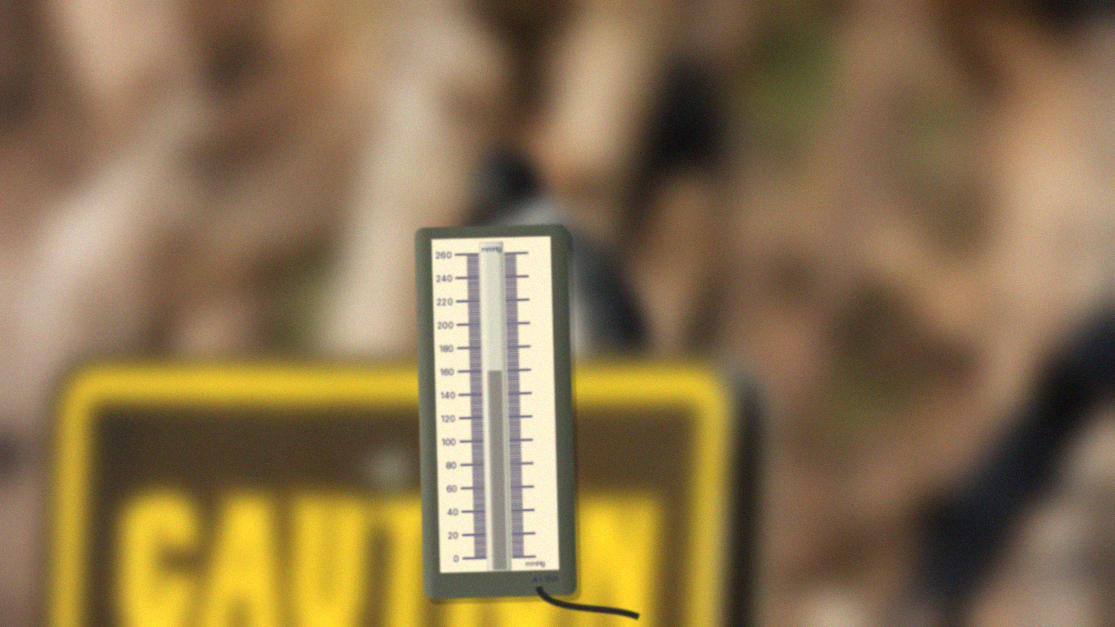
160 mmHg
